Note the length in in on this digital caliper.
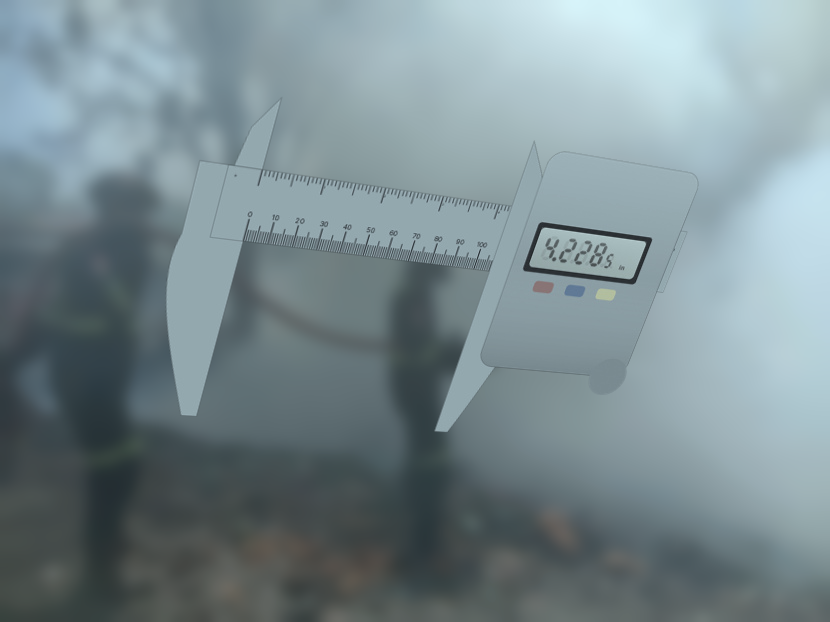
4.2285 in
